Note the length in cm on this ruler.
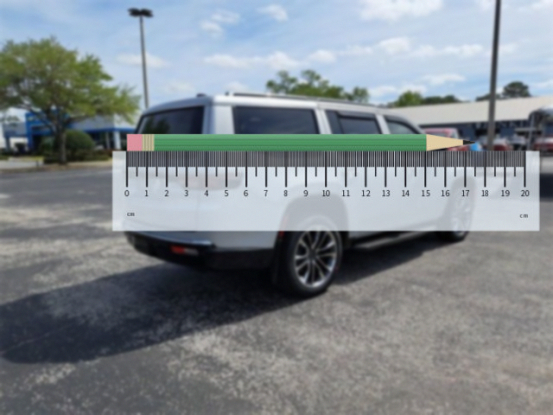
17.5 cm
